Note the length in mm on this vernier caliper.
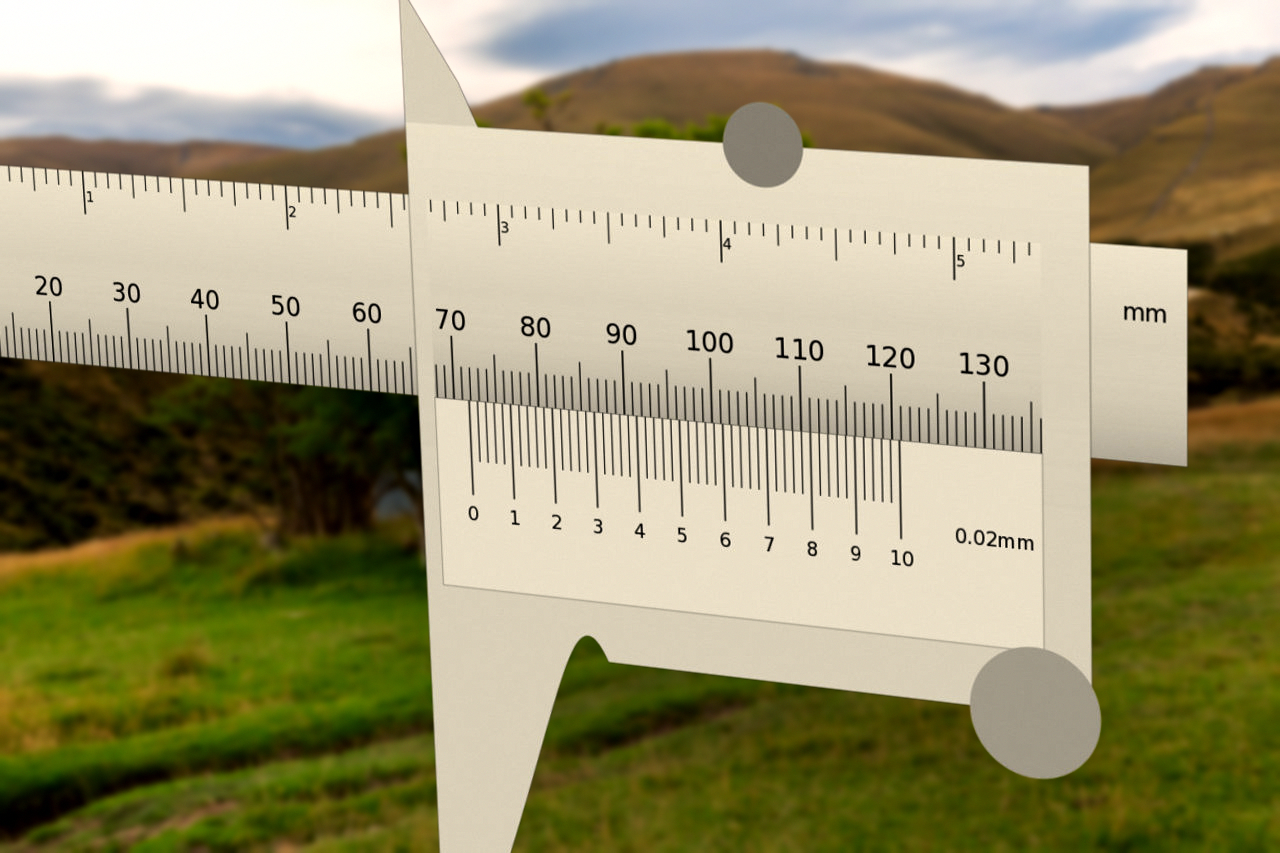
71.8 mm
